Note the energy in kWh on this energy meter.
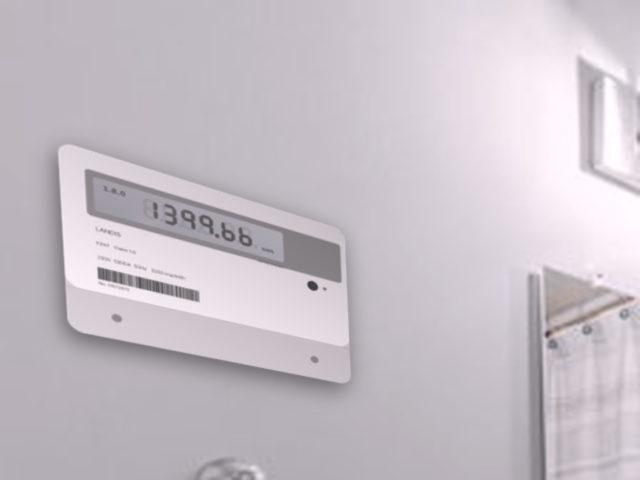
1399.66 kWh
